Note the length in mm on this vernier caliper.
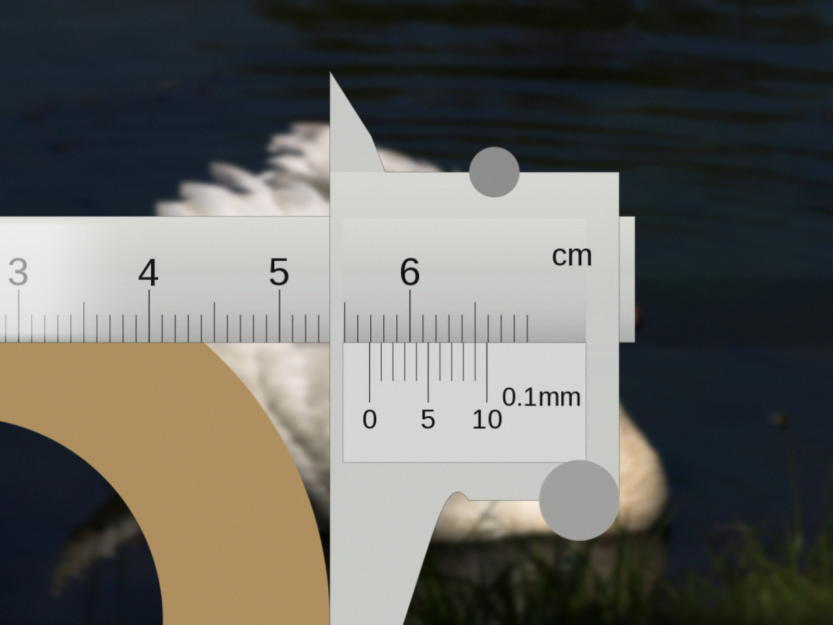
56.9 mm
